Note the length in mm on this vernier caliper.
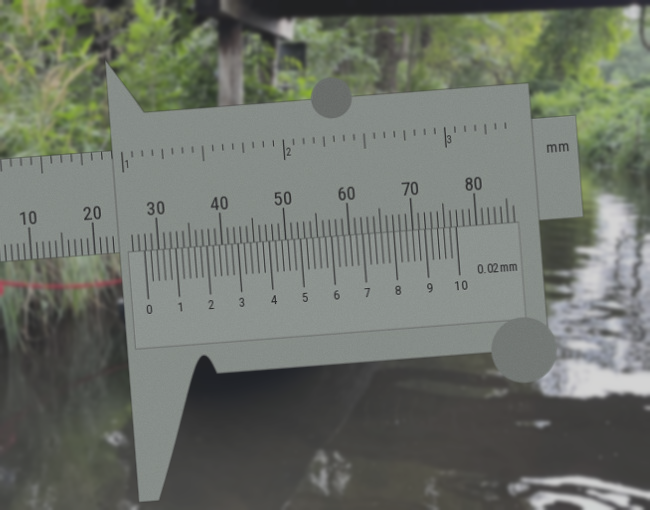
27.8 mm
